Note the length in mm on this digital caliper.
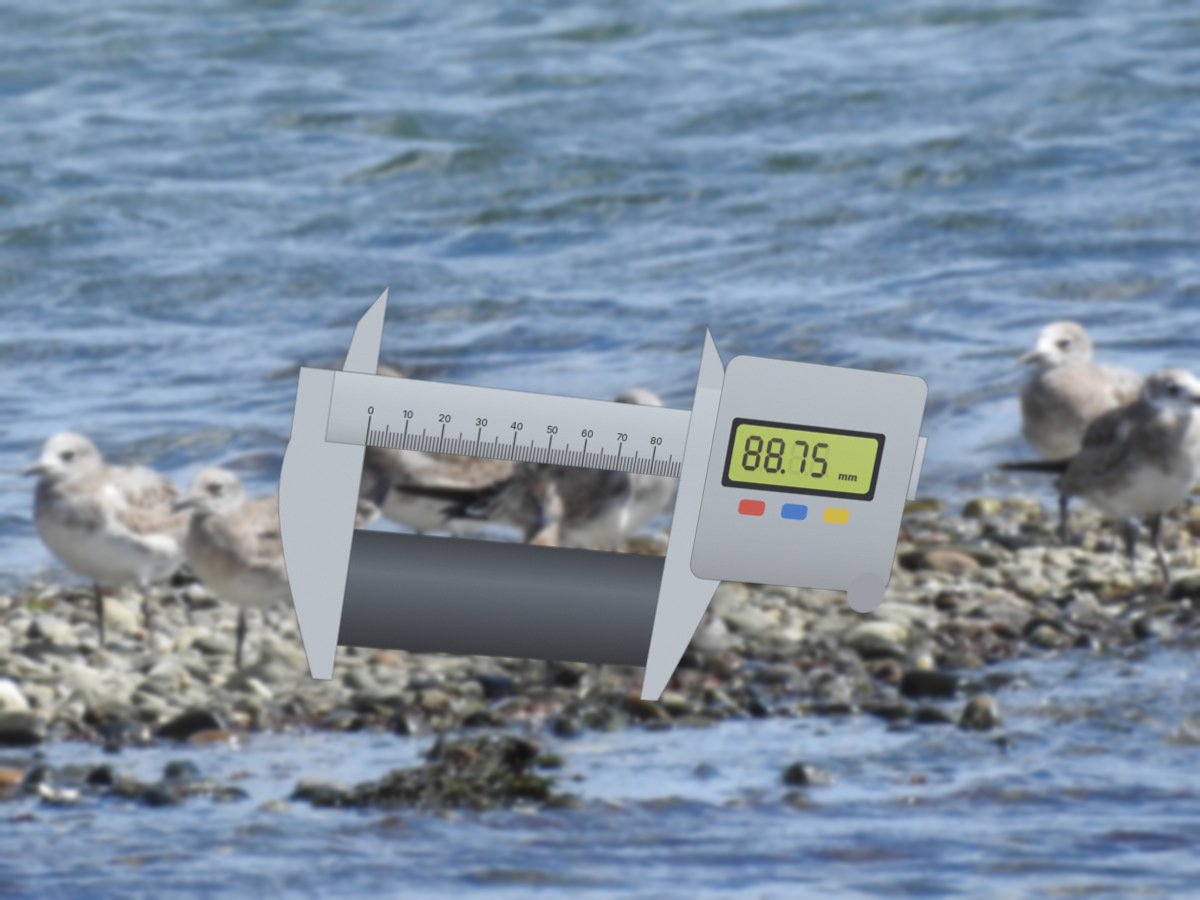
88.75 mm
